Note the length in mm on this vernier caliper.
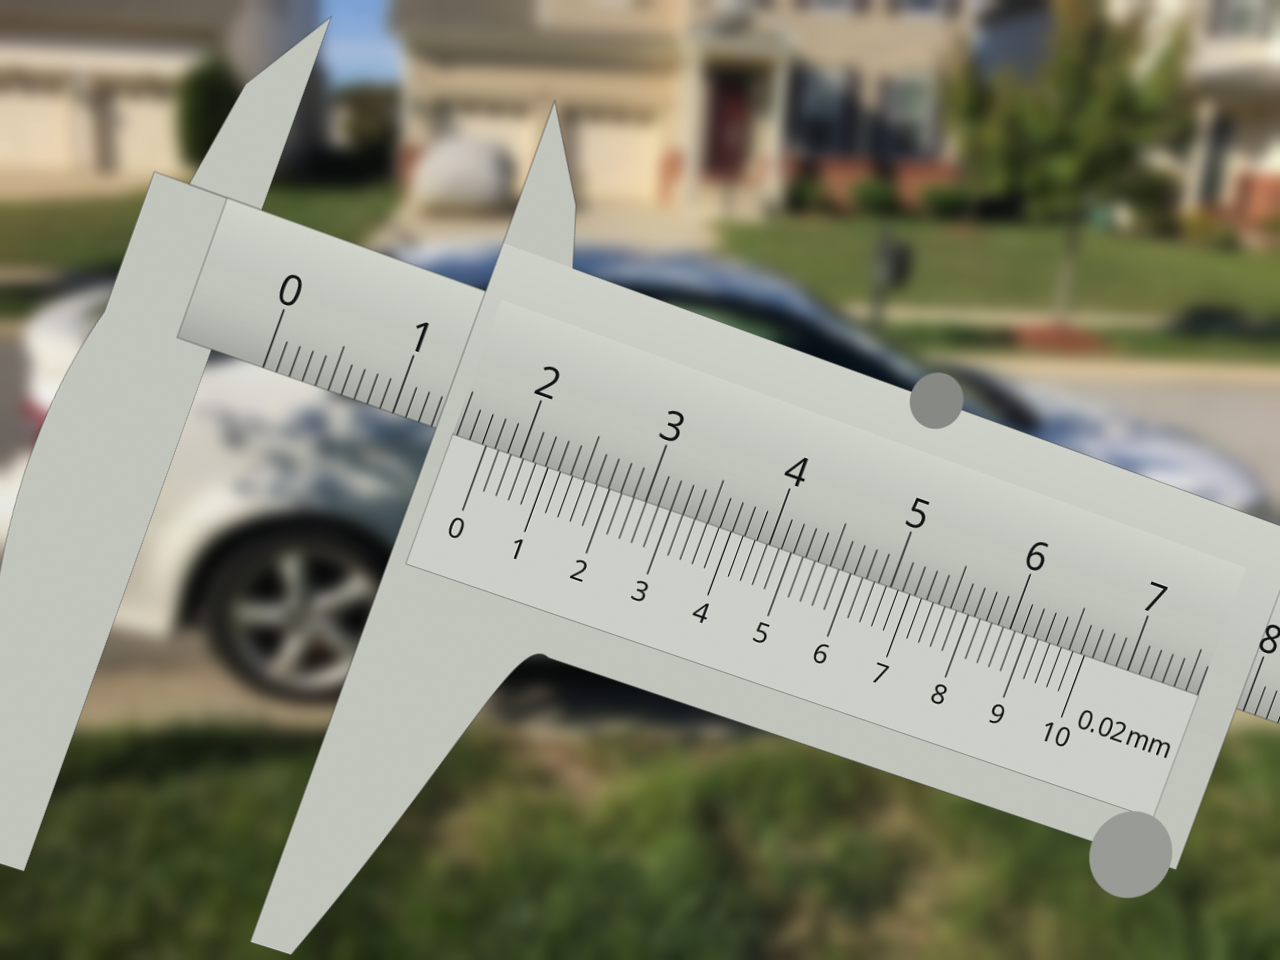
17.3 mm
